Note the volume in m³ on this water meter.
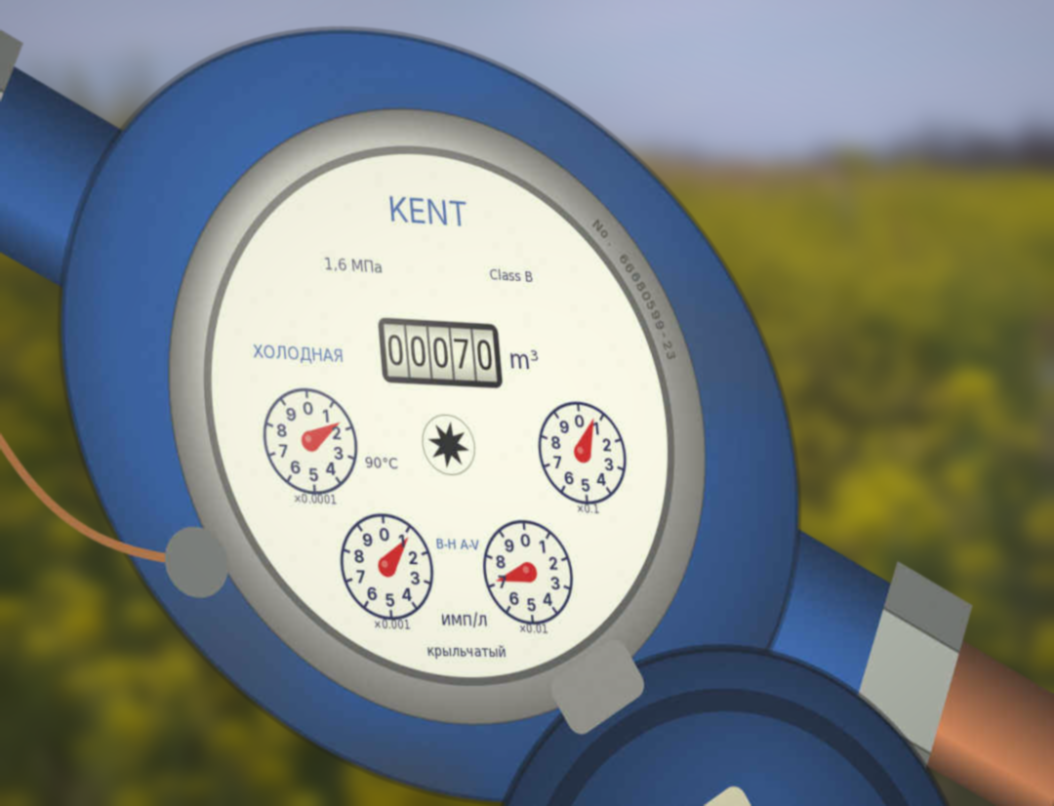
70.0711 m³
